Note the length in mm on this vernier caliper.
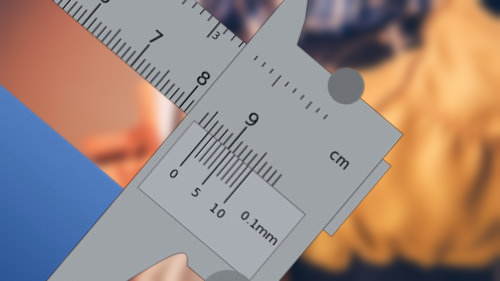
86.0 mm
